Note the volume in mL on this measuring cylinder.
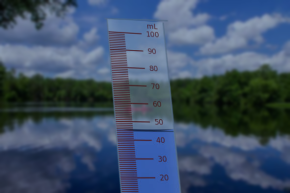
45 mL
